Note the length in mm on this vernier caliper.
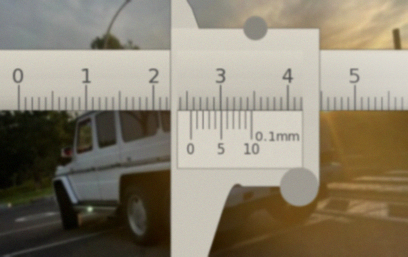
25.6 mm
